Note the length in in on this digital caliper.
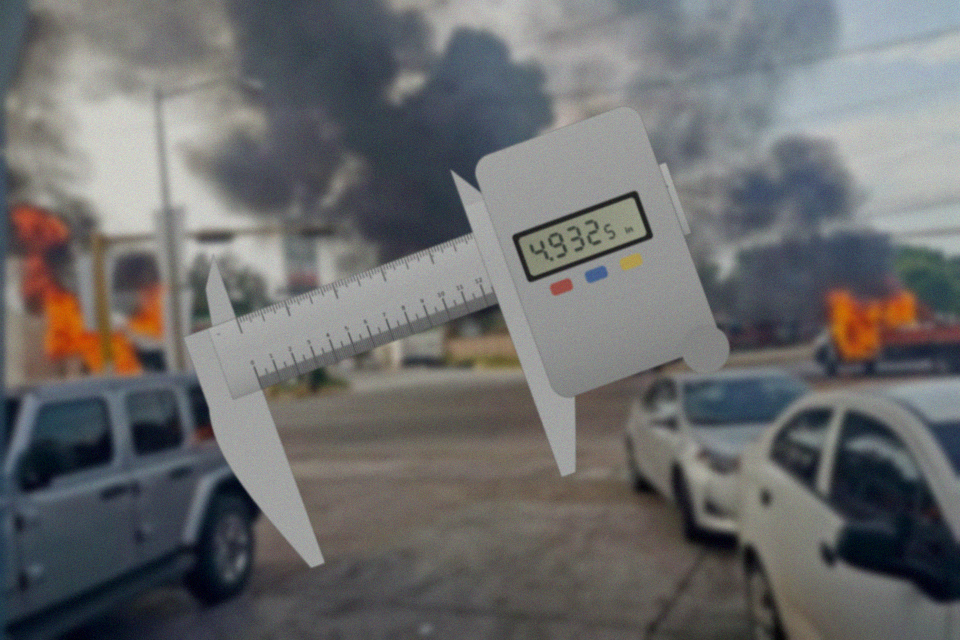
4.9325 in
